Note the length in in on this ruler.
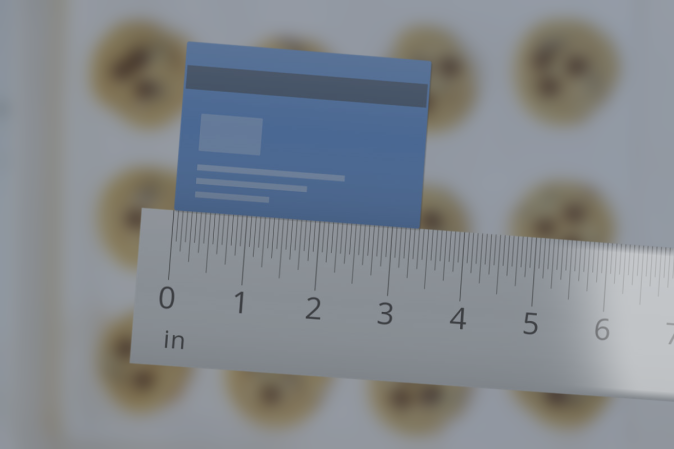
3.375 in
